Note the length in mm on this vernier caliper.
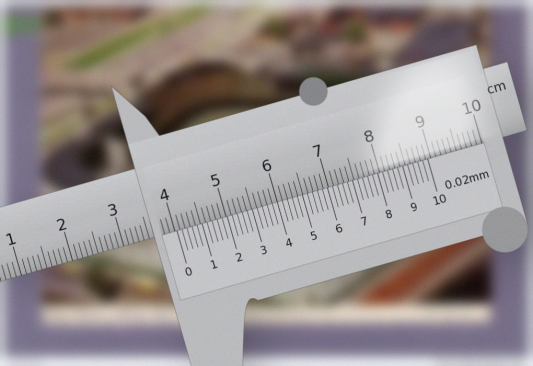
40.4 mm
